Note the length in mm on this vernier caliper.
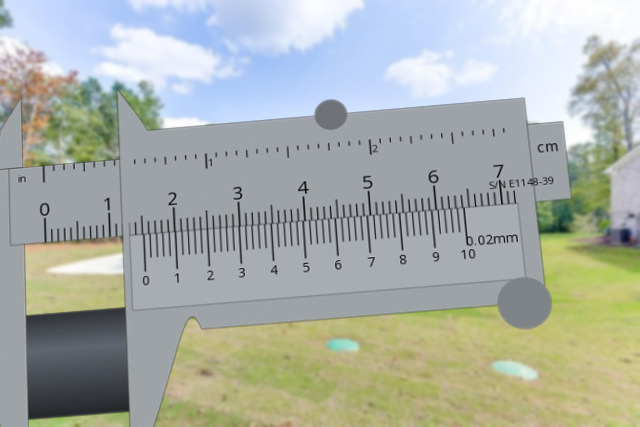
15.2 mm
